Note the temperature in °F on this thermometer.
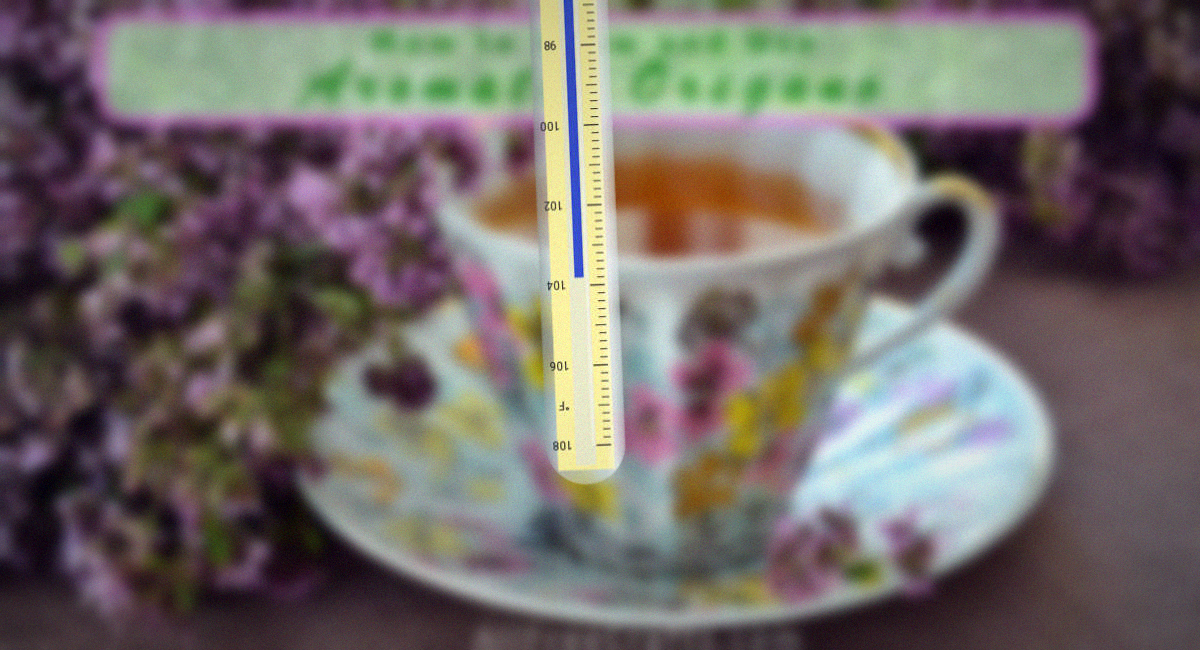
103.8 °F
